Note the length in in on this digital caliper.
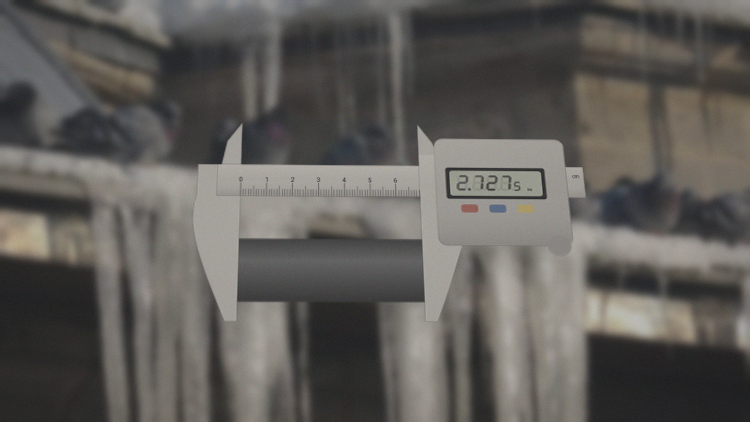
2.7275 in
